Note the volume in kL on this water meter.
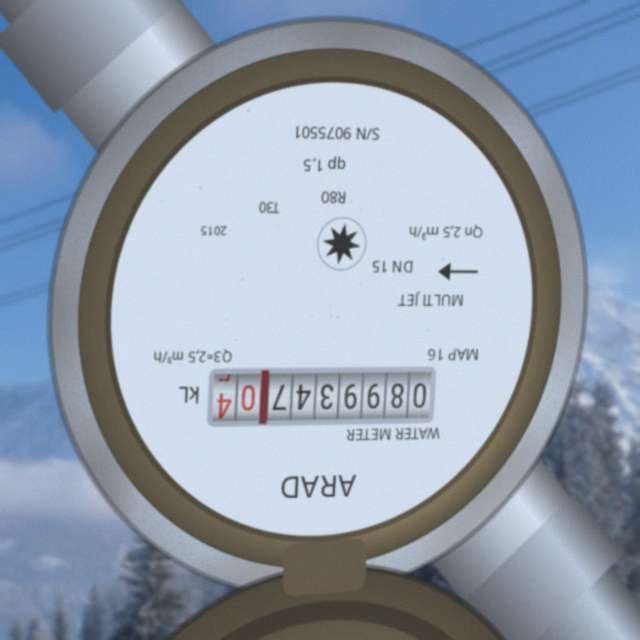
899347.04 kL
